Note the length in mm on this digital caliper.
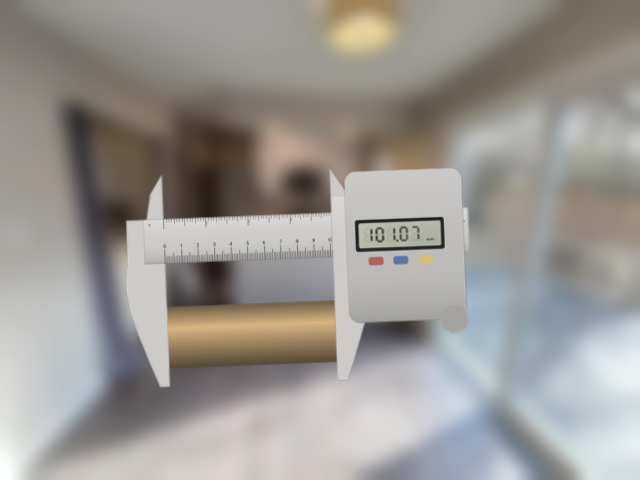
101.07 mm
